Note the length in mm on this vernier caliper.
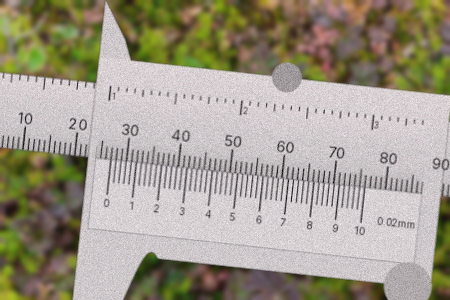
27.0 mm
